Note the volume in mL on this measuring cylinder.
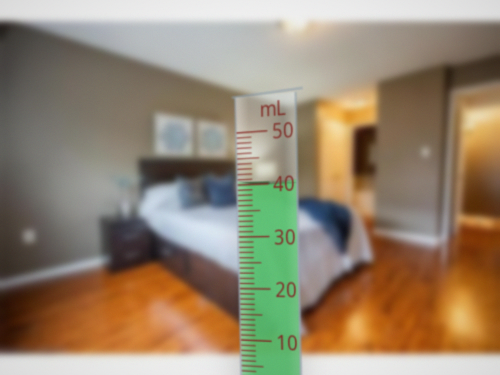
40 mL
